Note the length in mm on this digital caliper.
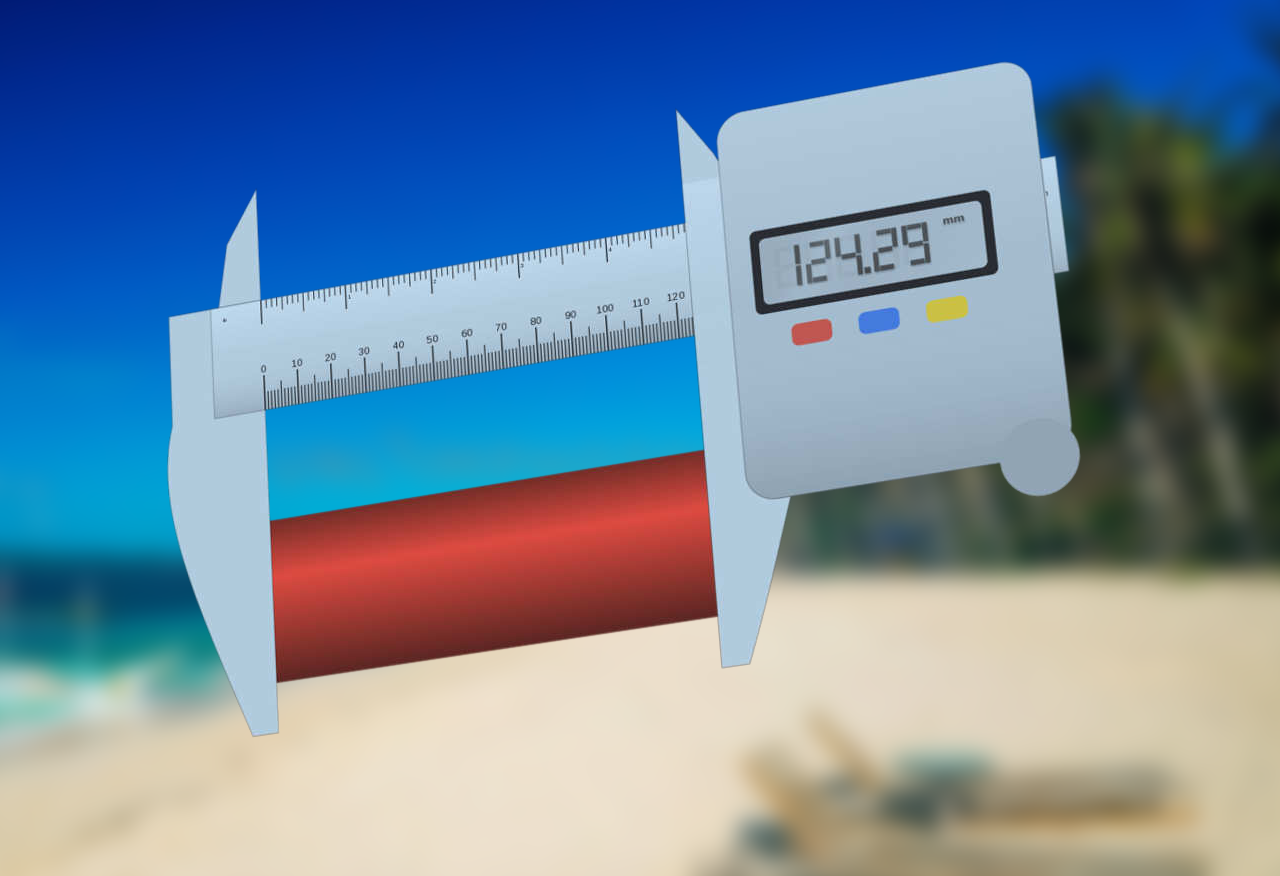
124.29 mm
